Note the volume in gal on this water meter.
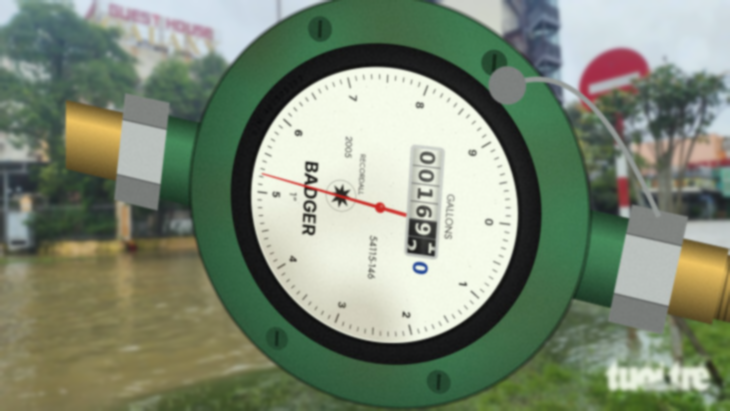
16915.2 gal
